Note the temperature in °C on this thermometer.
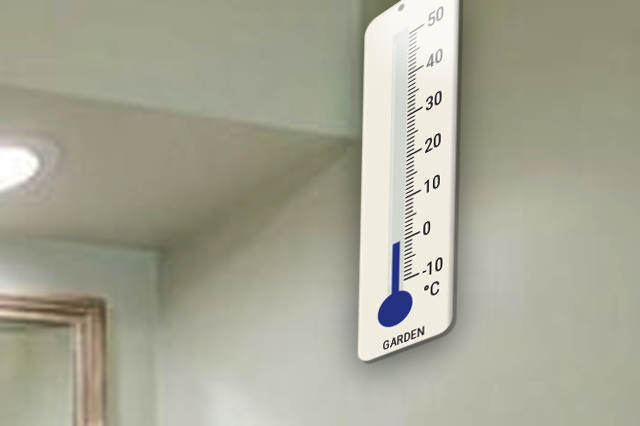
0 °C
